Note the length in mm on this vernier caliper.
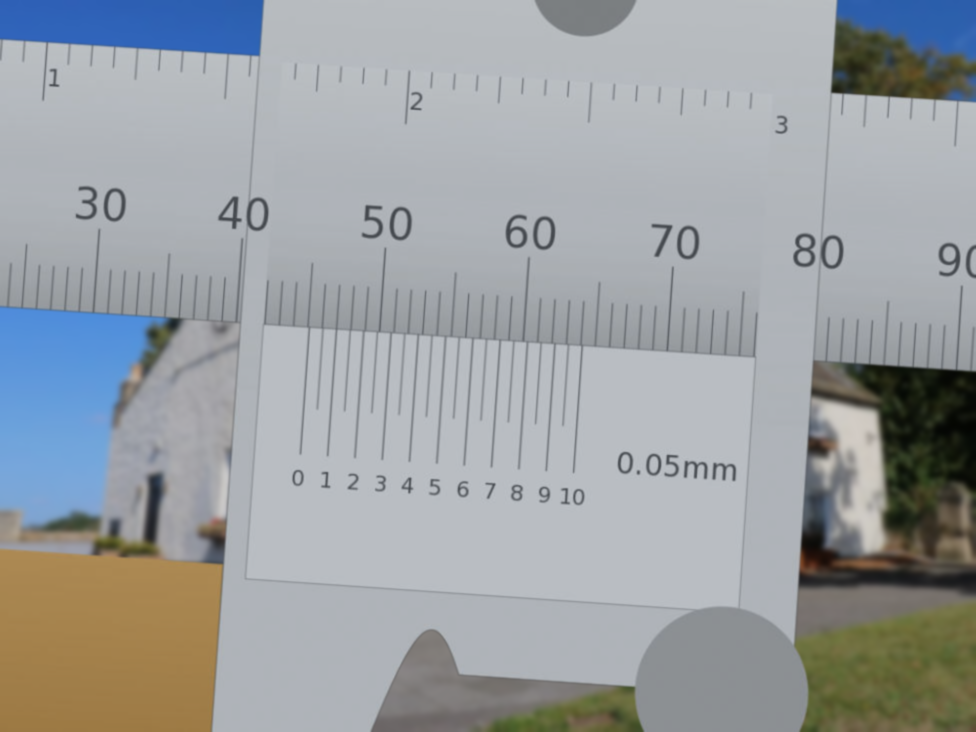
45.1 mm
